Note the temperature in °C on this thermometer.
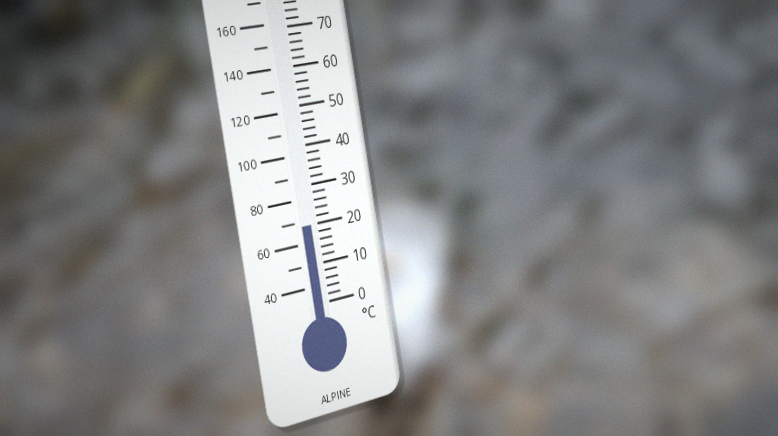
20 °C
